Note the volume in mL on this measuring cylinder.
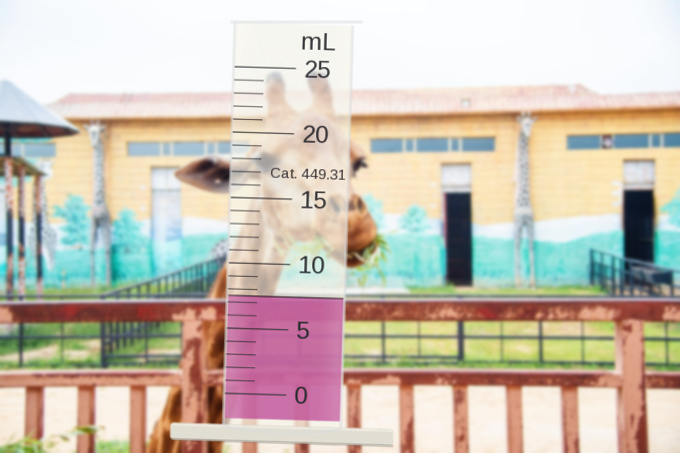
7.5 mL
